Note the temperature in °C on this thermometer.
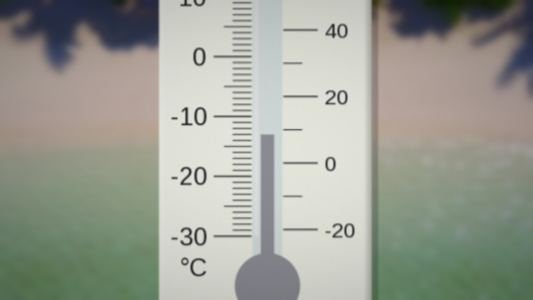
-13 °C
